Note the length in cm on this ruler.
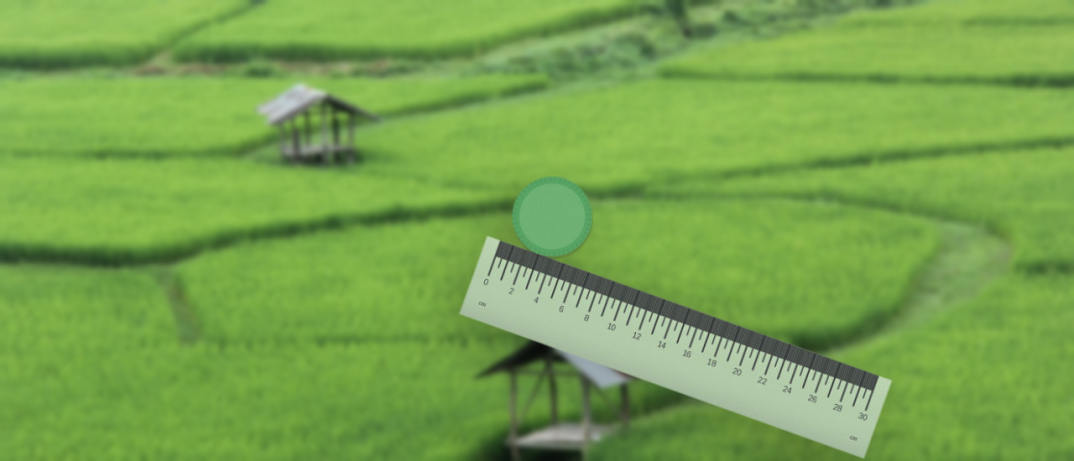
6 cm
